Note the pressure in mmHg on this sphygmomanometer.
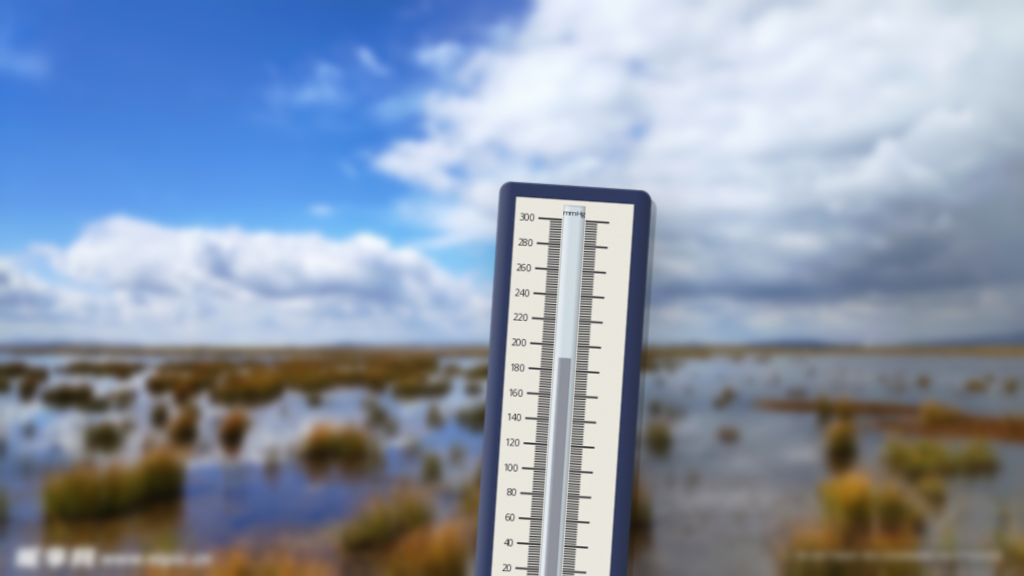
190 mmHg
